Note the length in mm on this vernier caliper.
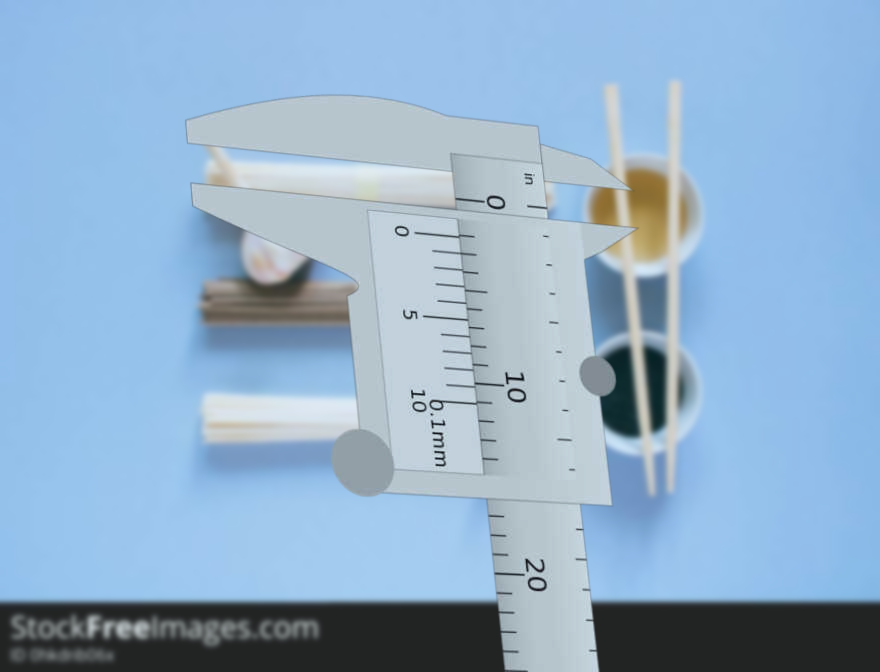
2.1 mm
